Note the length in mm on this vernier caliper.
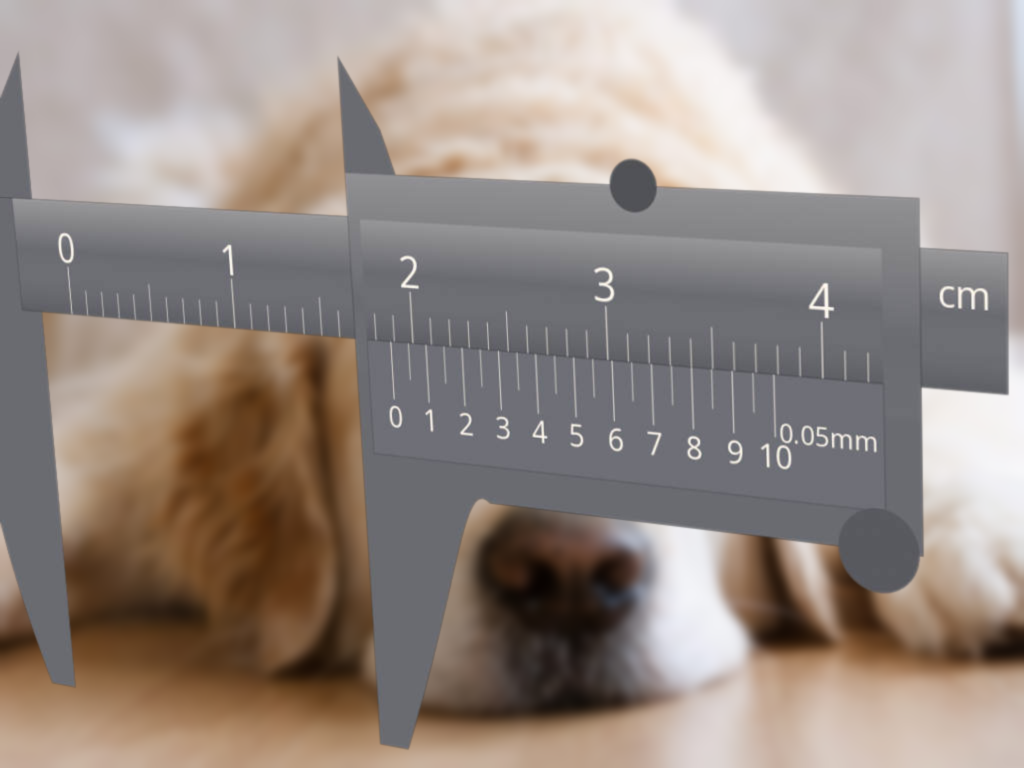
18.8 mm
